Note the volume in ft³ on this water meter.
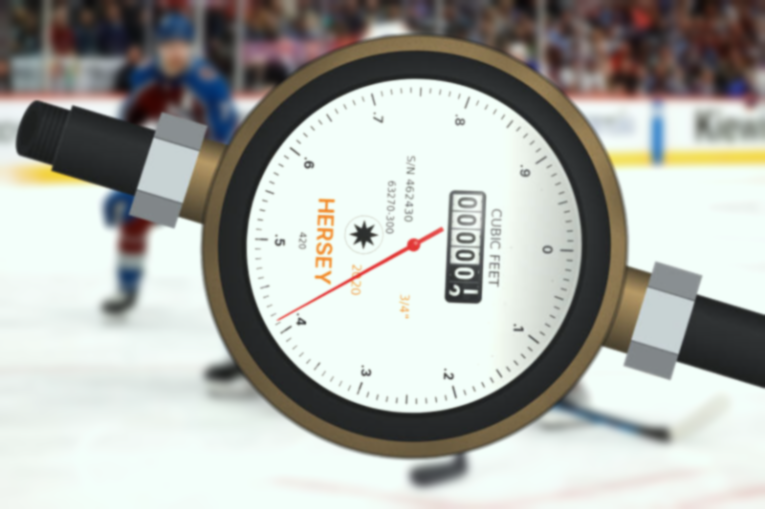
1.41 ft³
